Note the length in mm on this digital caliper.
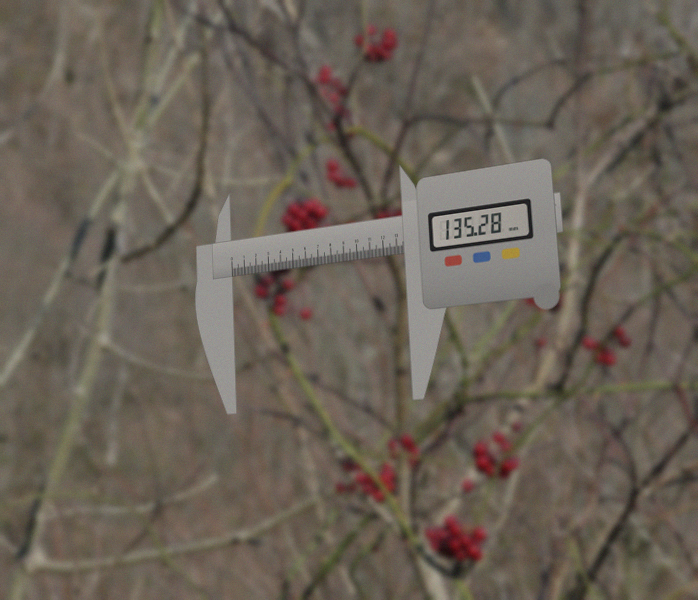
135.28 mm
